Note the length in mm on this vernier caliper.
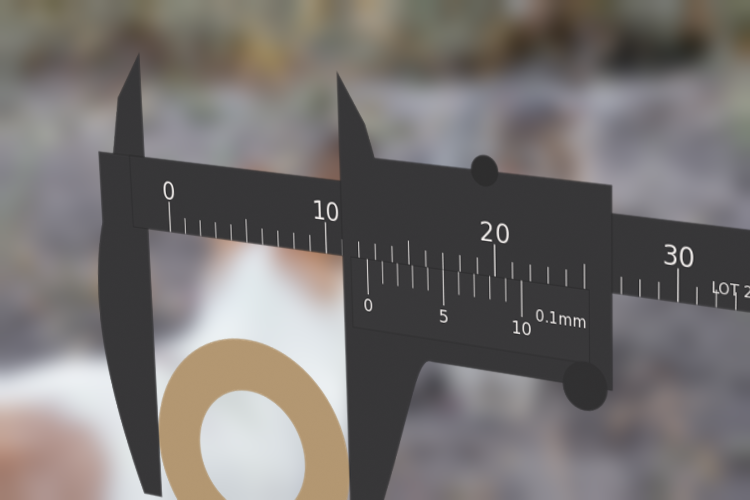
12.5 mm
